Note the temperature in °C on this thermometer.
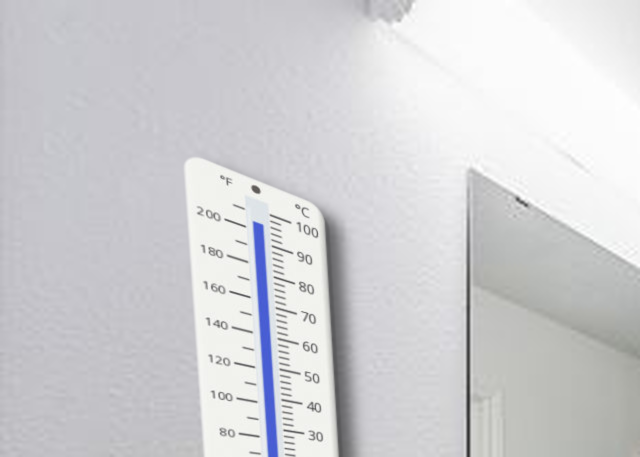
96 °C
